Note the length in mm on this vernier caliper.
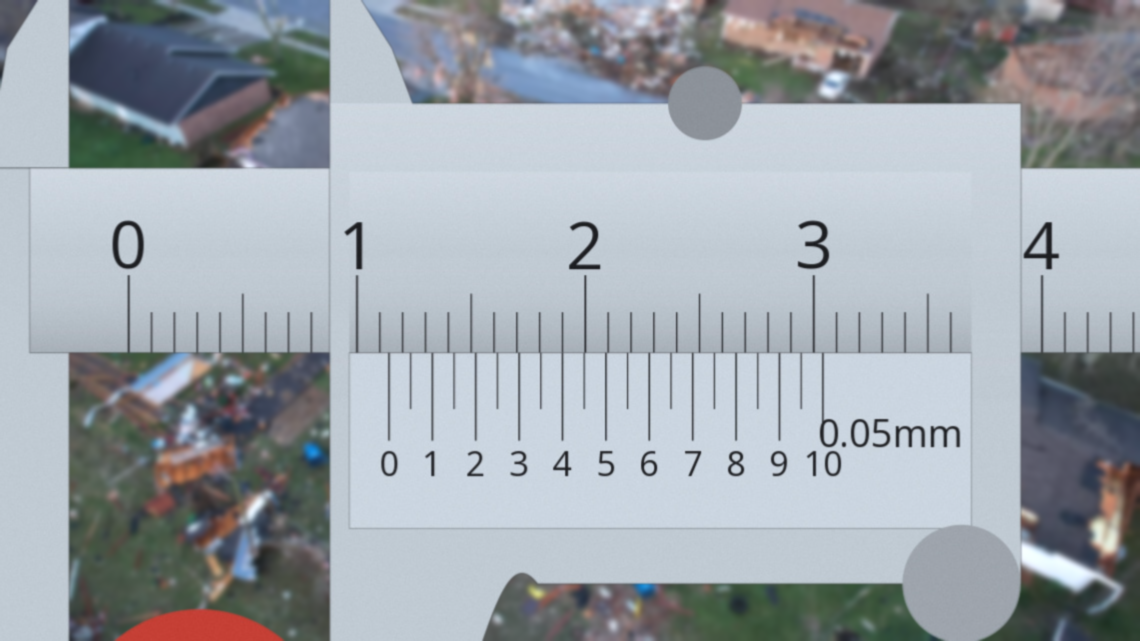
11.4 mm
